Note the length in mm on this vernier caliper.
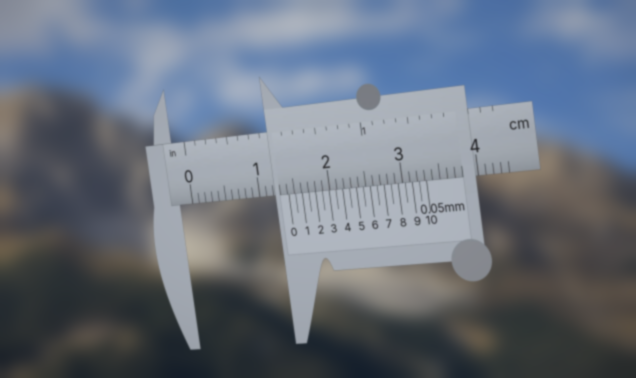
14.2 mm
